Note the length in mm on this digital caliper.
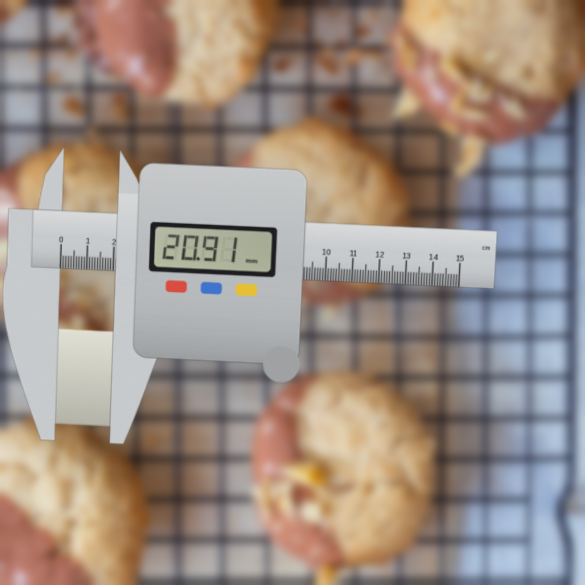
20.91 mm
